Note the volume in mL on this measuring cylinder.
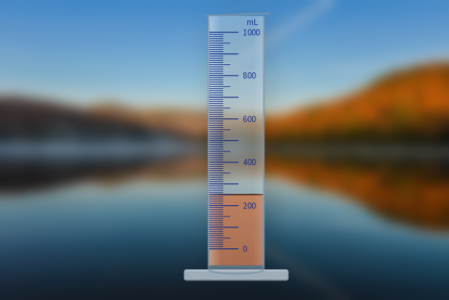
250 mL
